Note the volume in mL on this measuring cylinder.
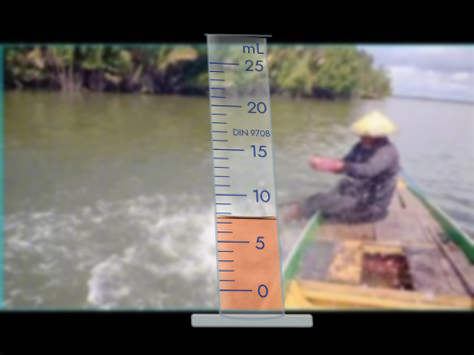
7.5 mL
